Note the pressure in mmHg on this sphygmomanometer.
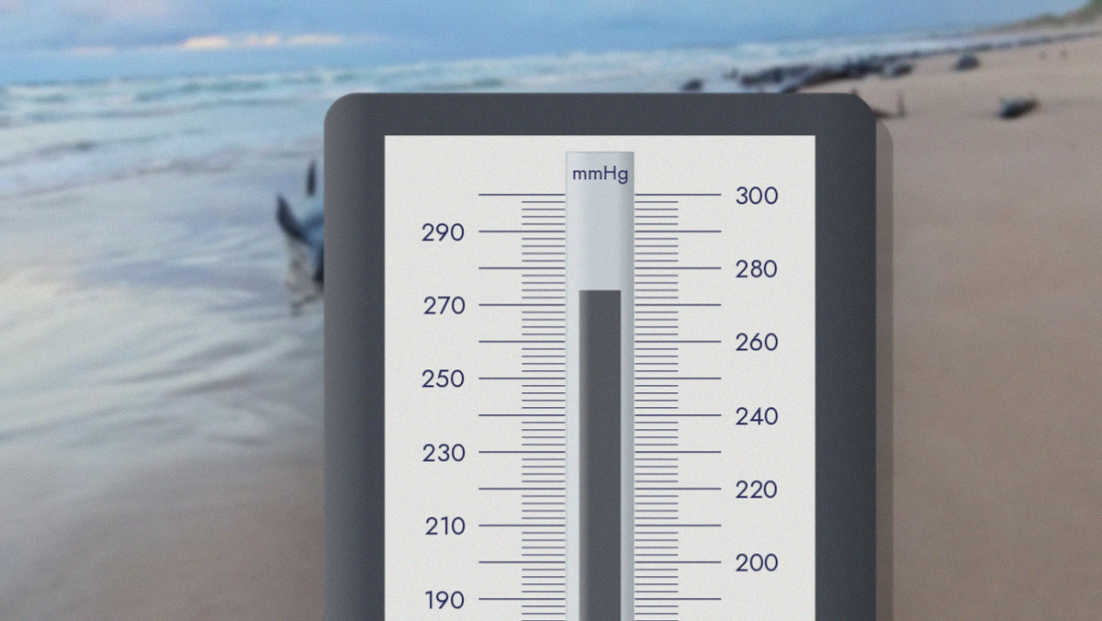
274 mmHg
